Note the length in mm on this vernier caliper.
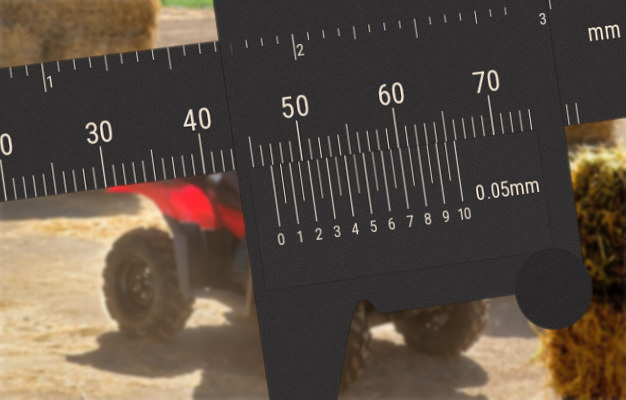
46.8 mm
